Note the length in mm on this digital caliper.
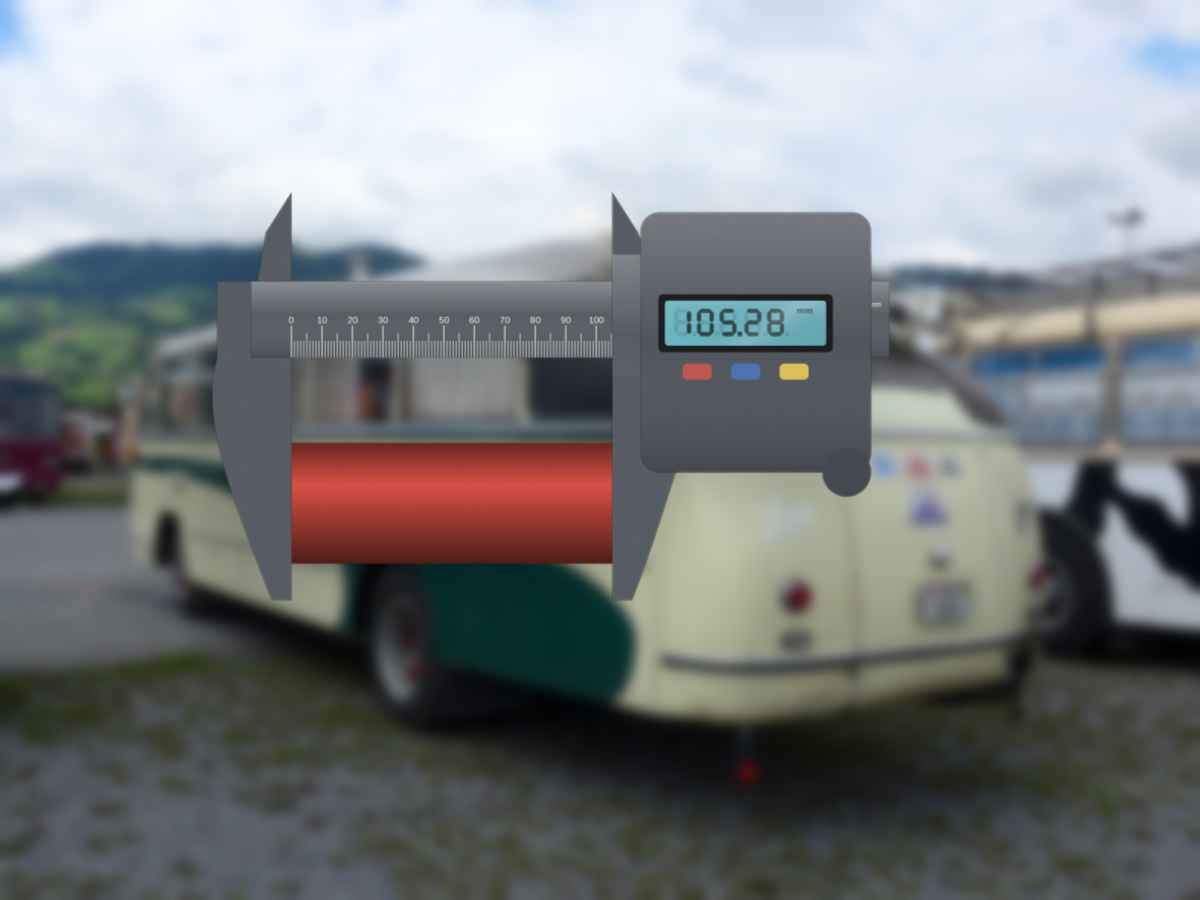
105.28 mm
